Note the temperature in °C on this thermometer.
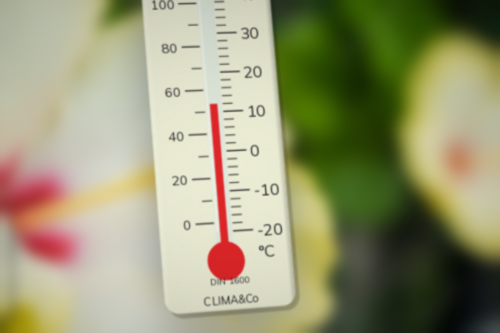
12 °C
